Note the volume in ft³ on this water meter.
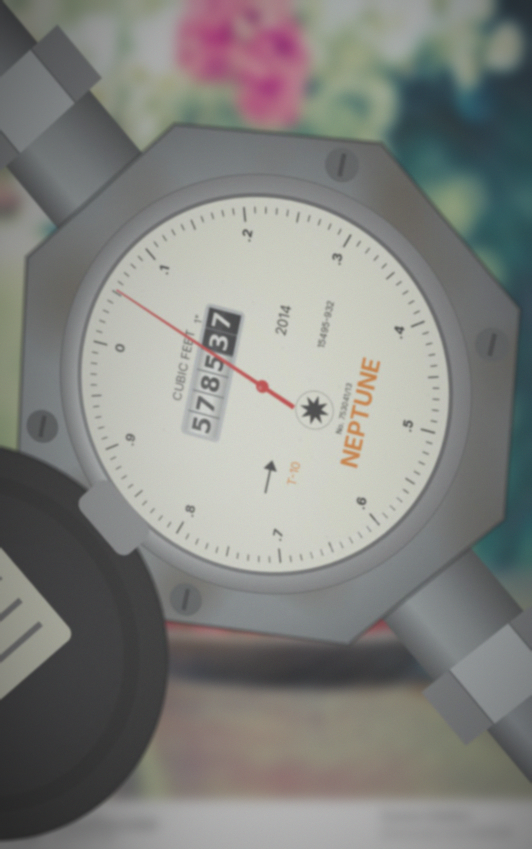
578537.05 ft³
